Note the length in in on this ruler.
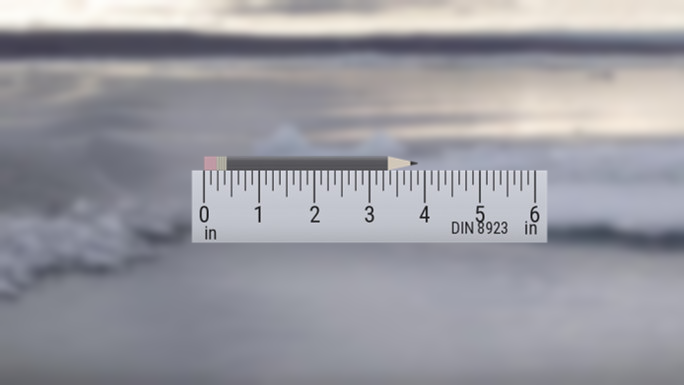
3.875 in
